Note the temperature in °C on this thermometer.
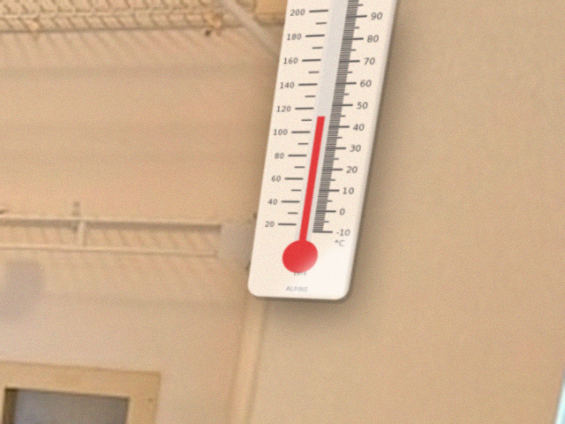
45 °C
